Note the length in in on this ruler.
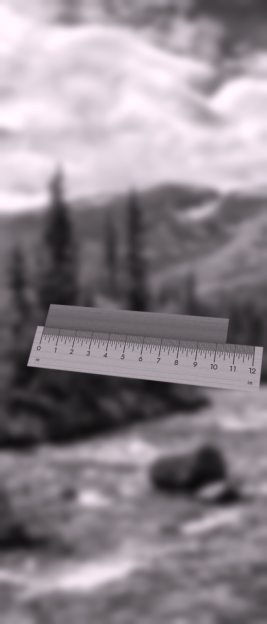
10.5 in
